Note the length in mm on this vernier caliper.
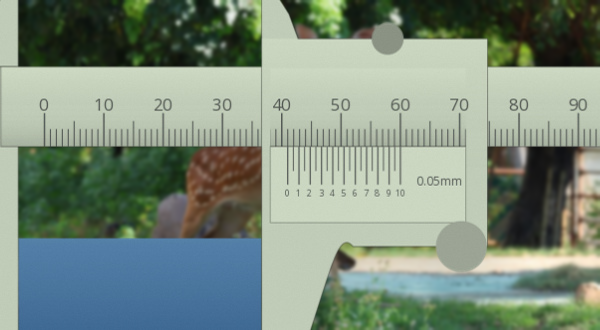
41.0 mm
